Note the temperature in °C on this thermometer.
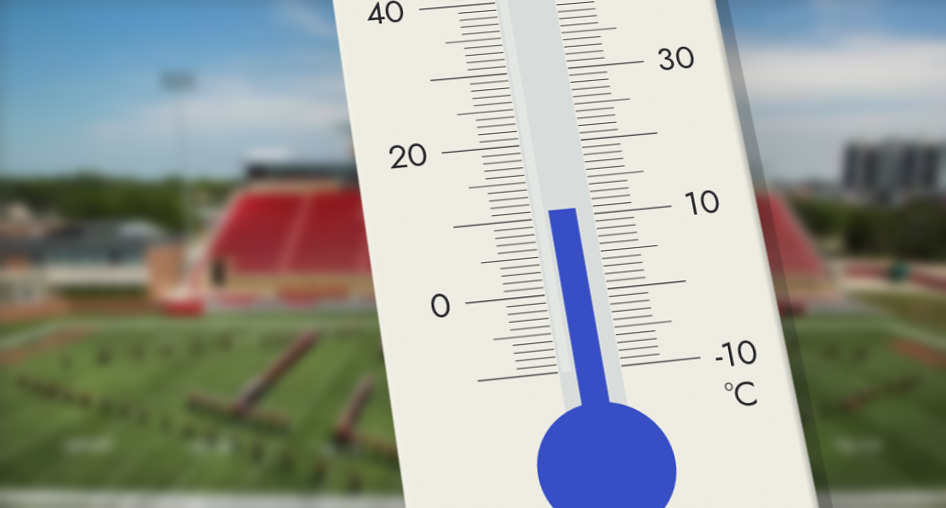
11 °C
